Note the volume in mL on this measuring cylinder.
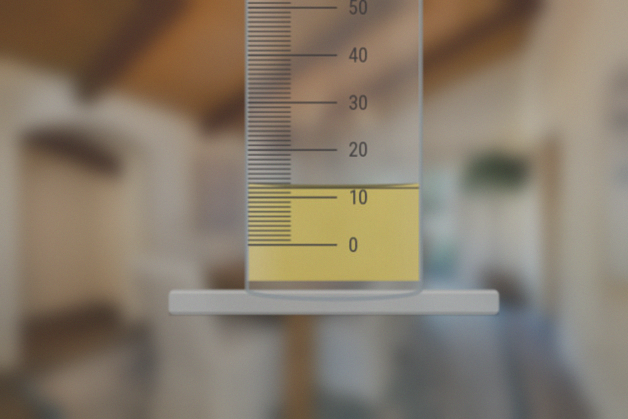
12 mL
